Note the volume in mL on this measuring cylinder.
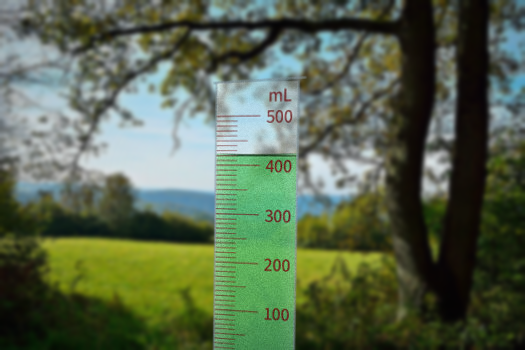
420 mL
